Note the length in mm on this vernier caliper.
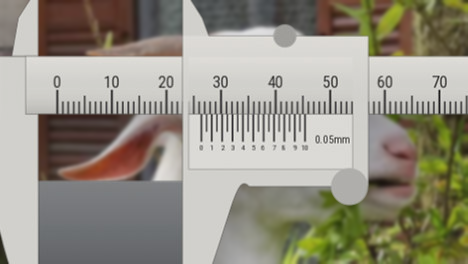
26.4 mm
